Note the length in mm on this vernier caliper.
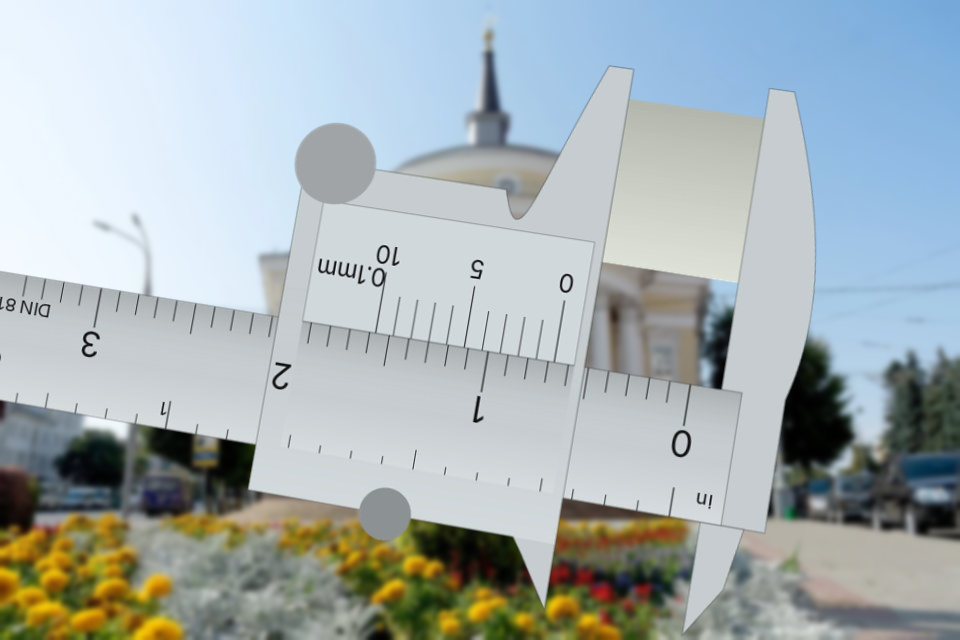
6.7 mm
